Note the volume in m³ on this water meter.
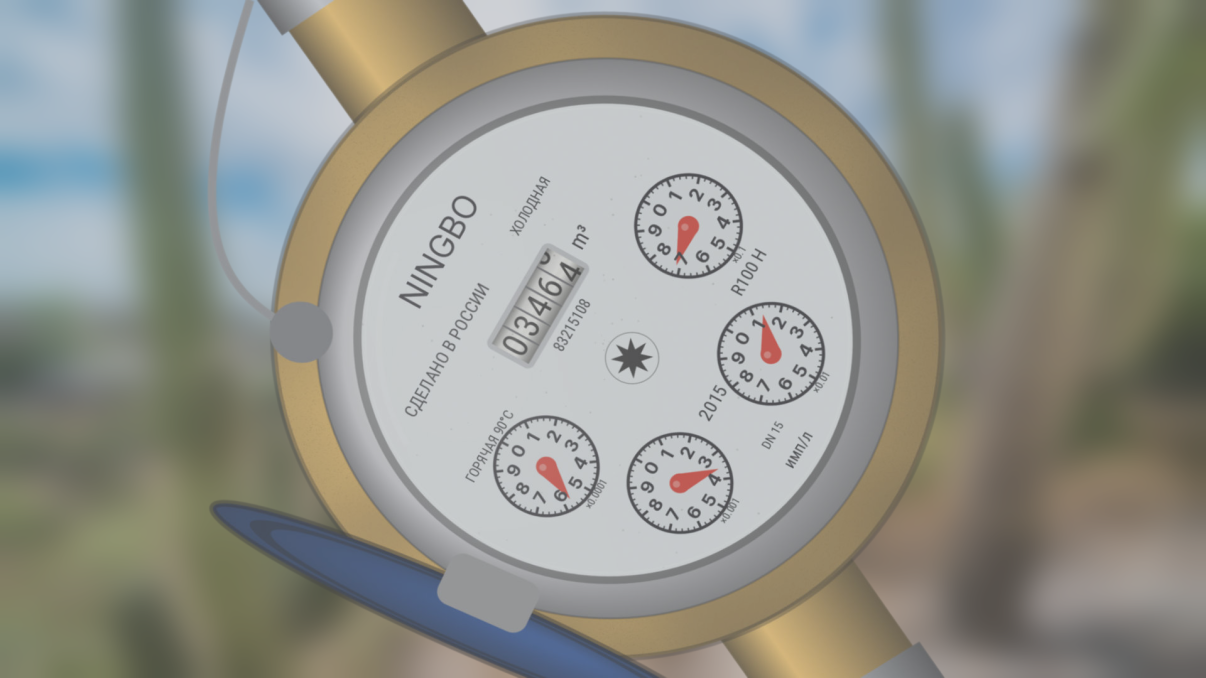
3463.7135 m³
